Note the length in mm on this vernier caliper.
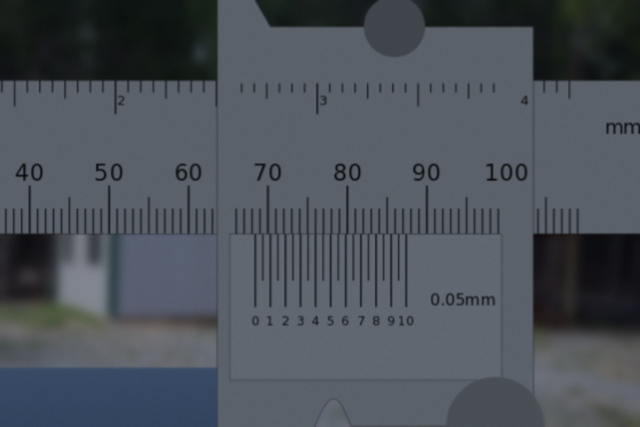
68.4 mm
